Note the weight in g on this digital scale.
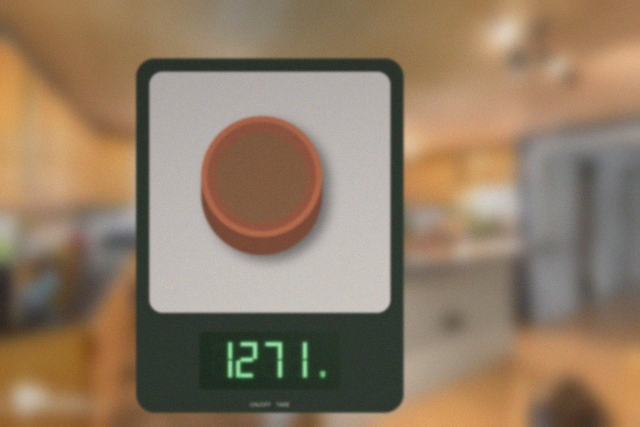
1271 g
